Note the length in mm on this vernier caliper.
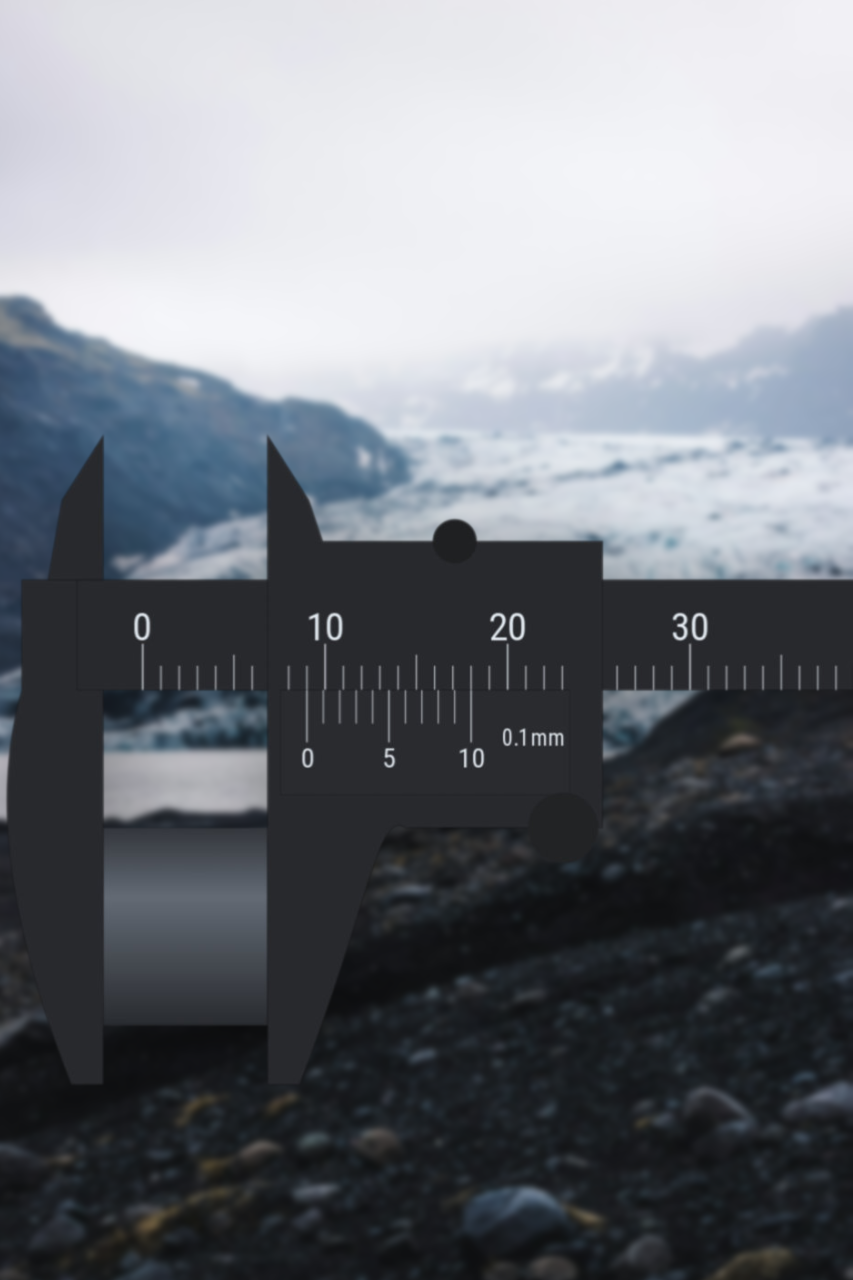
9.0 mm
